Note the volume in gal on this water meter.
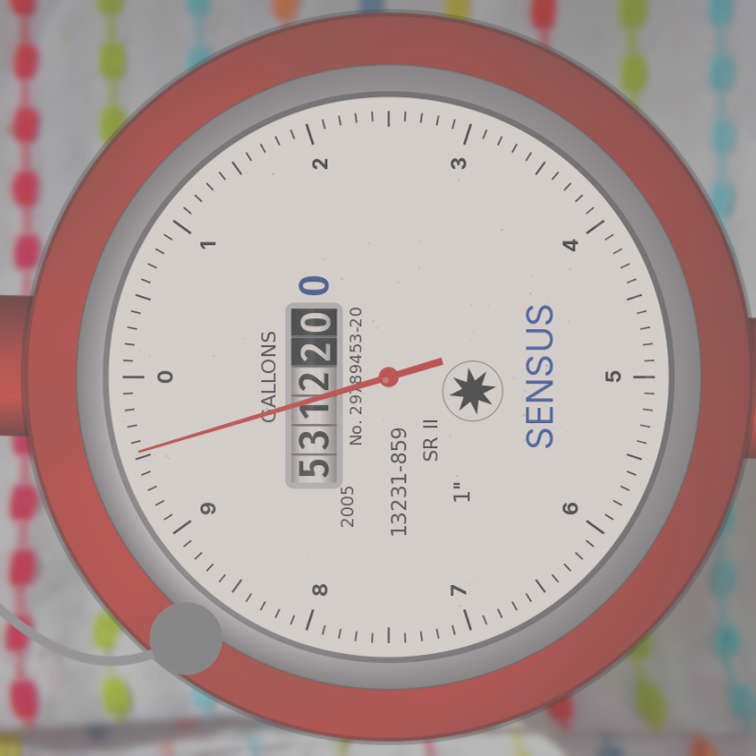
5312199.5 gal
